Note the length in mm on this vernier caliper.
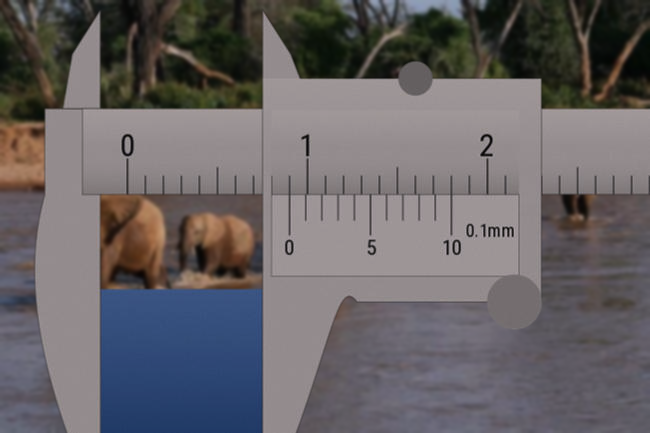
9.0 mm
